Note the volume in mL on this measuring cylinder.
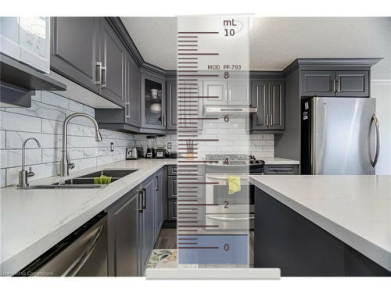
0.6 mL
